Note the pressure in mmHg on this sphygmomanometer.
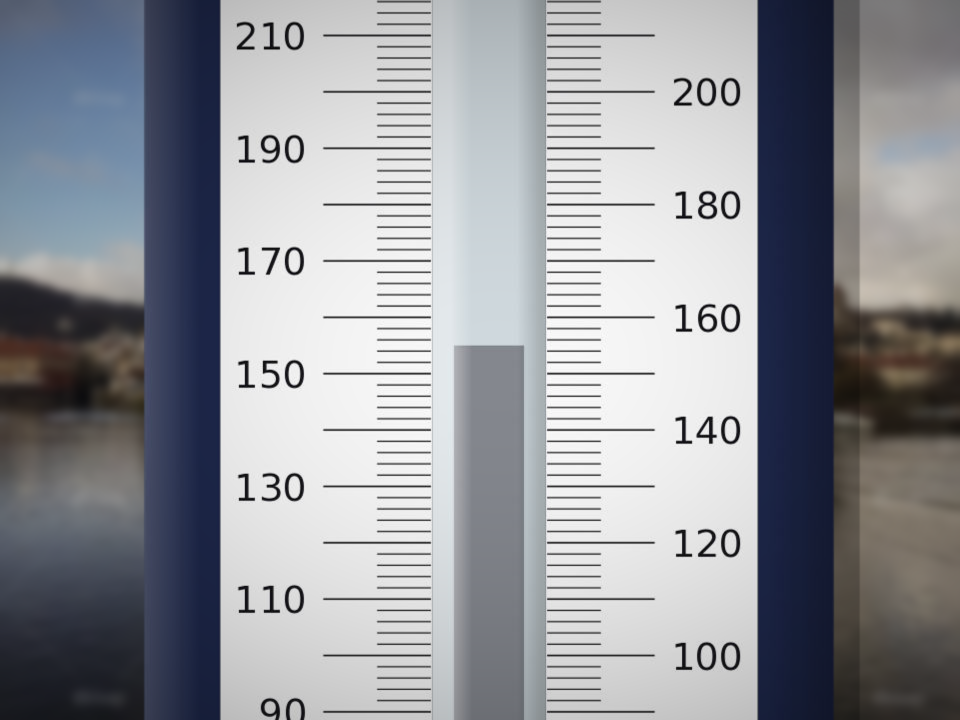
155 mmHg
